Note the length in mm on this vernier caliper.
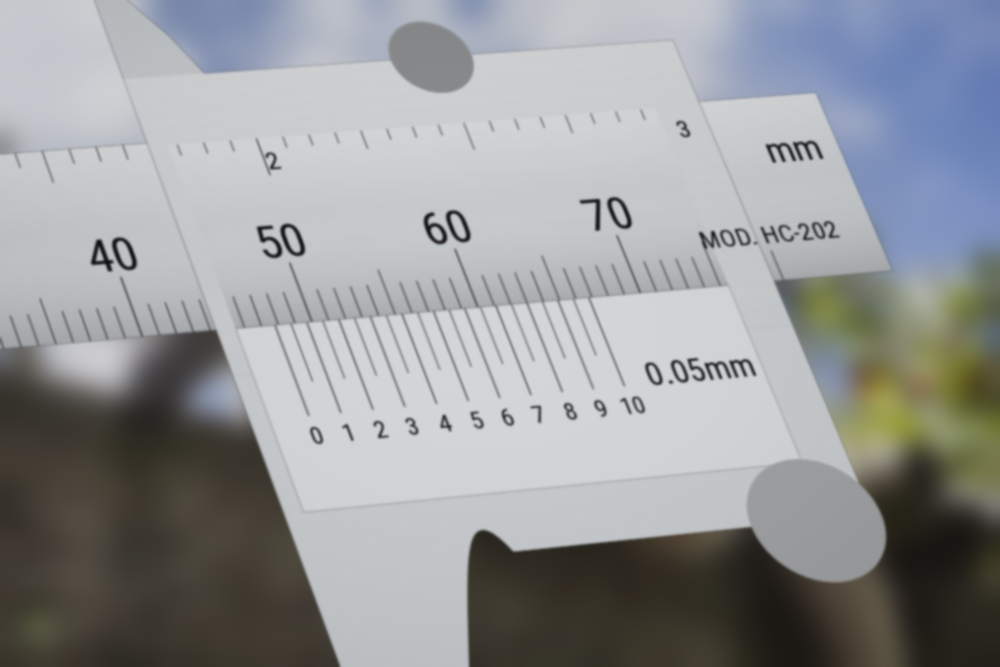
47.8 mm
